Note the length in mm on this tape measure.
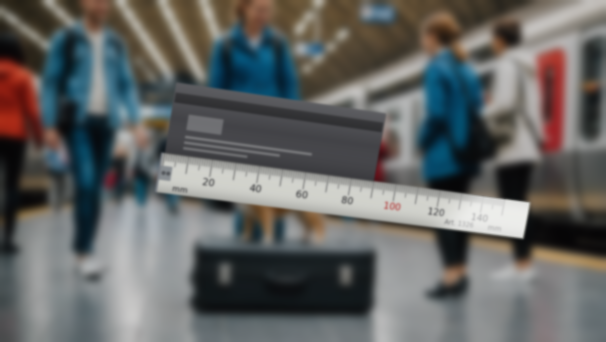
90 mm
